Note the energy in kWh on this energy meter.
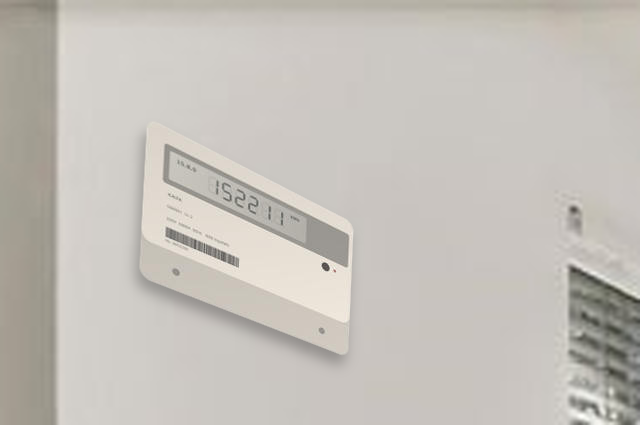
152211 kWh
